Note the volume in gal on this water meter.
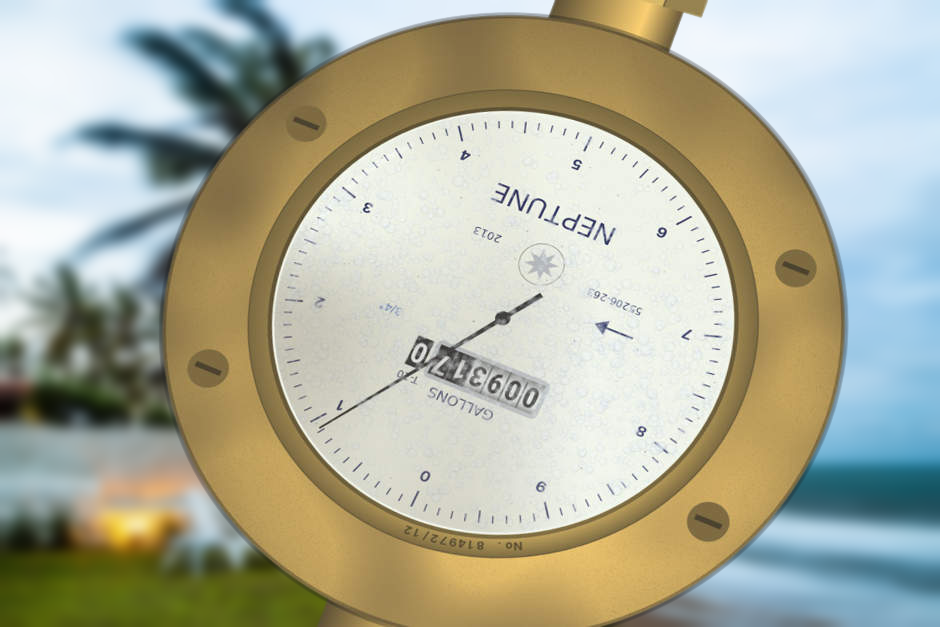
93170.9 gal
